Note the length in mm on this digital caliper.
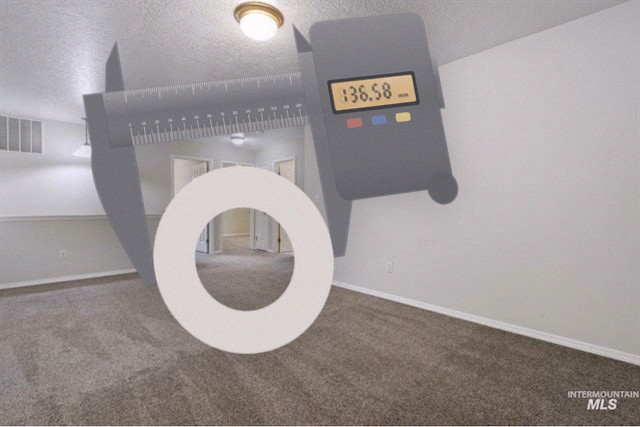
136.58 mm
